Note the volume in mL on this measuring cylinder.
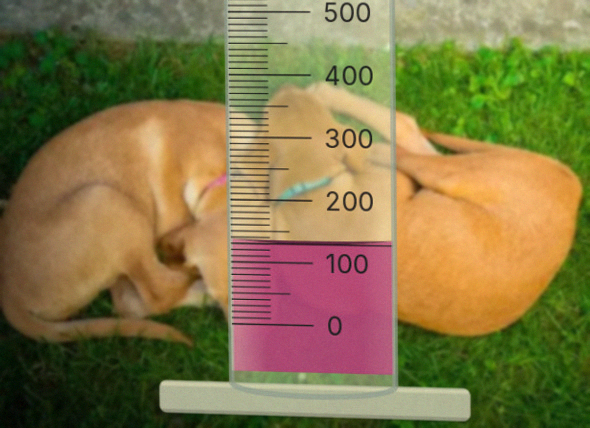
130 mL
